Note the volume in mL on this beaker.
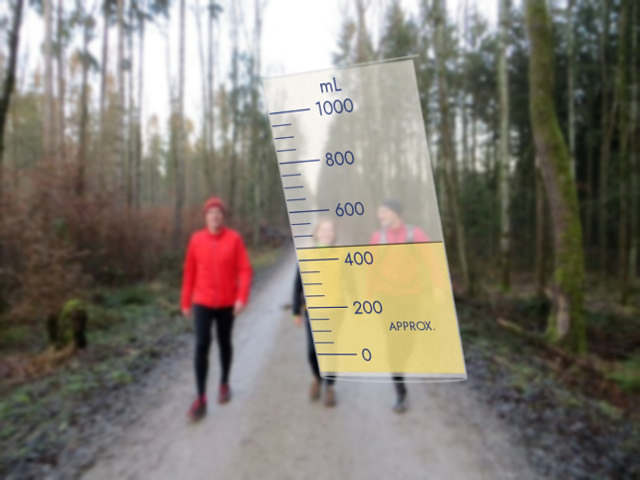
450 mL
